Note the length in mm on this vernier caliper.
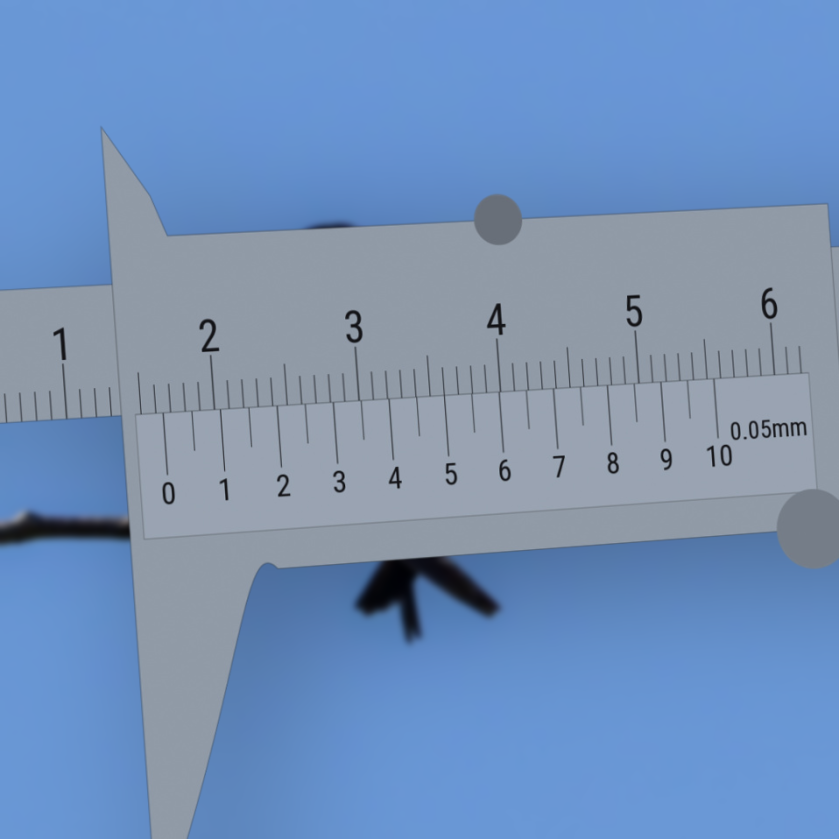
16.5 mm
